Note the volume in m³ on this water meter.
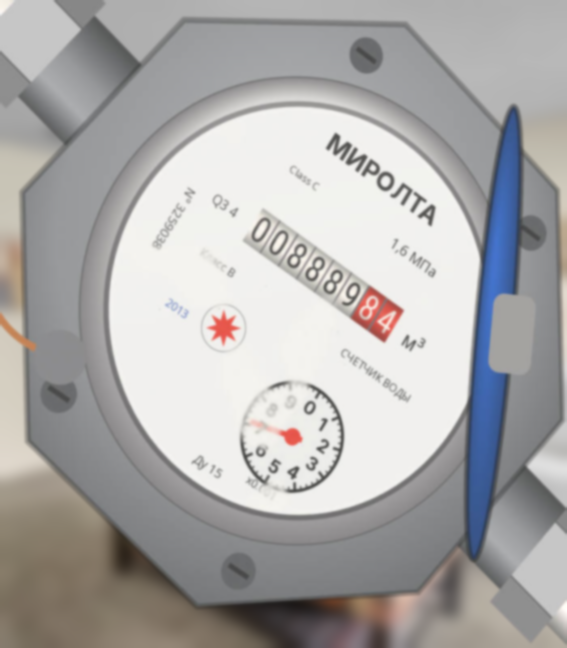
8889.847 m³
